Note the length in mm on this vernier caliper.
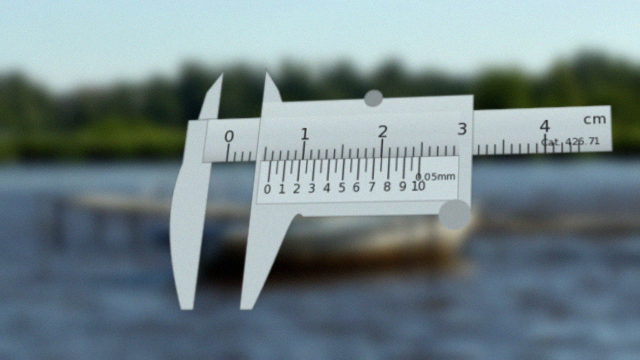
5.8 mm
